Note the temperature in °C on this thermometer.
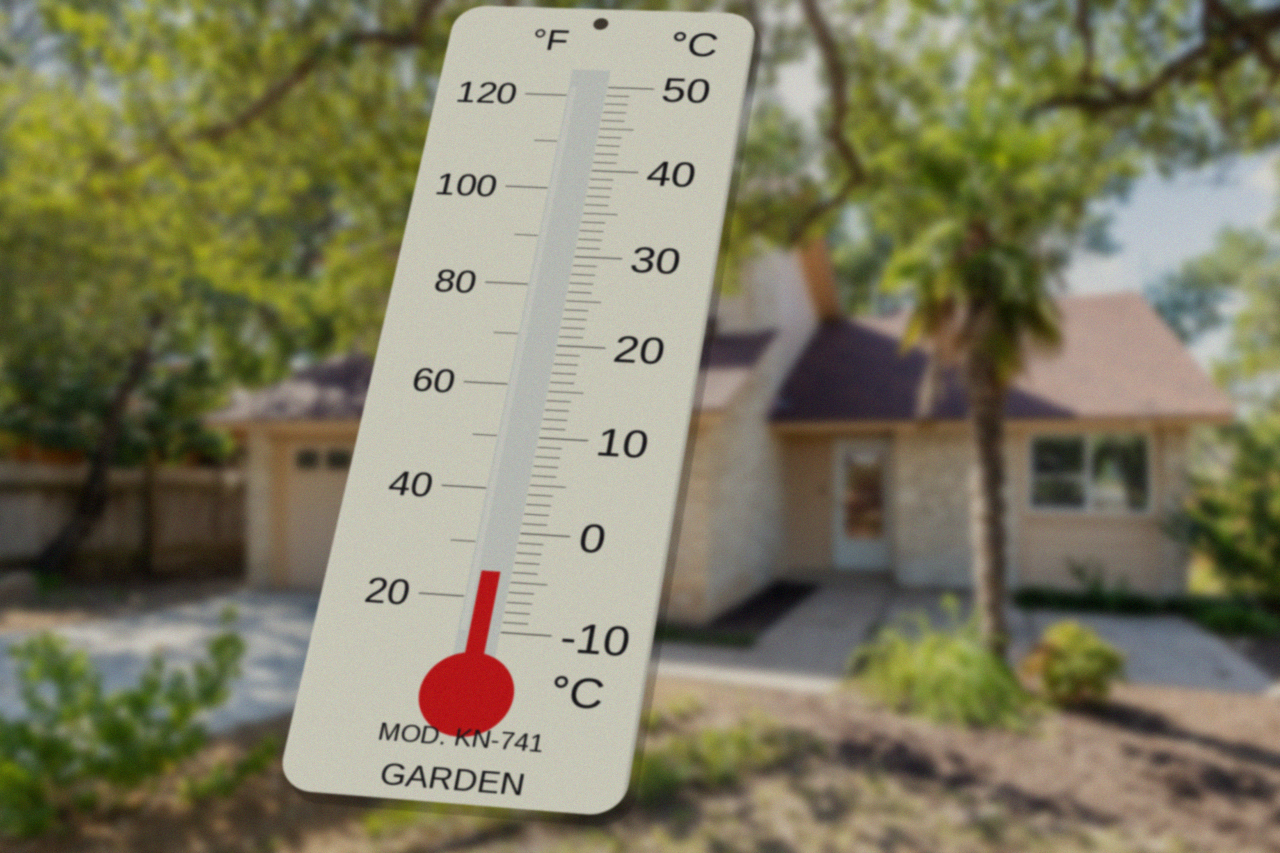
-4 °C
